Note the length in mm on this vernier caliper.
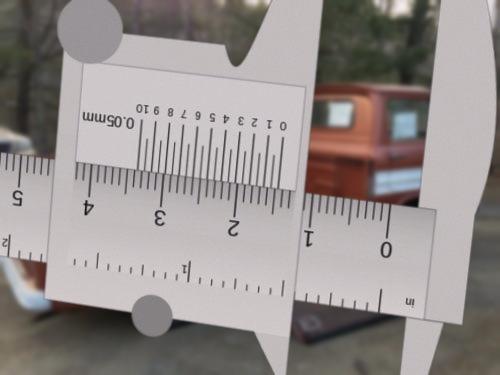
14.6 mm
